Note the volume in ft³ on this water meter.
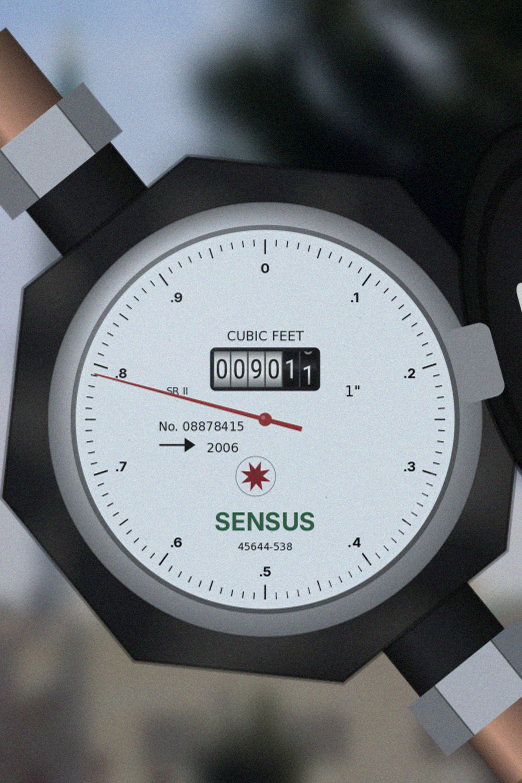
9010.79 ft³
